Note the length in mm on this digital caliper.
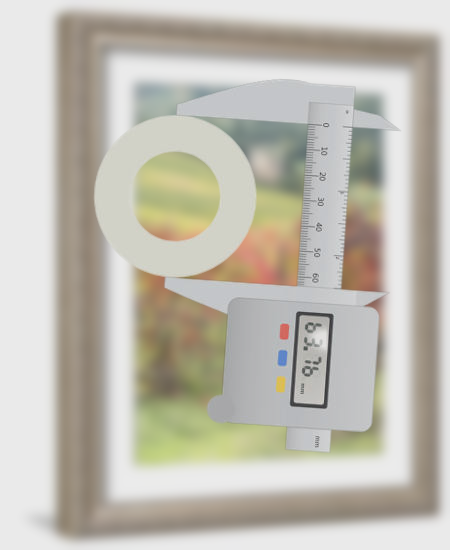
63.76 mm
